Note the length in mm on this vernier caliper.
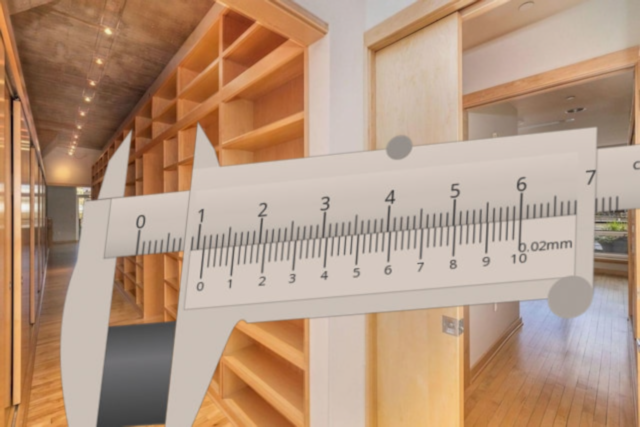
11.0 mm
